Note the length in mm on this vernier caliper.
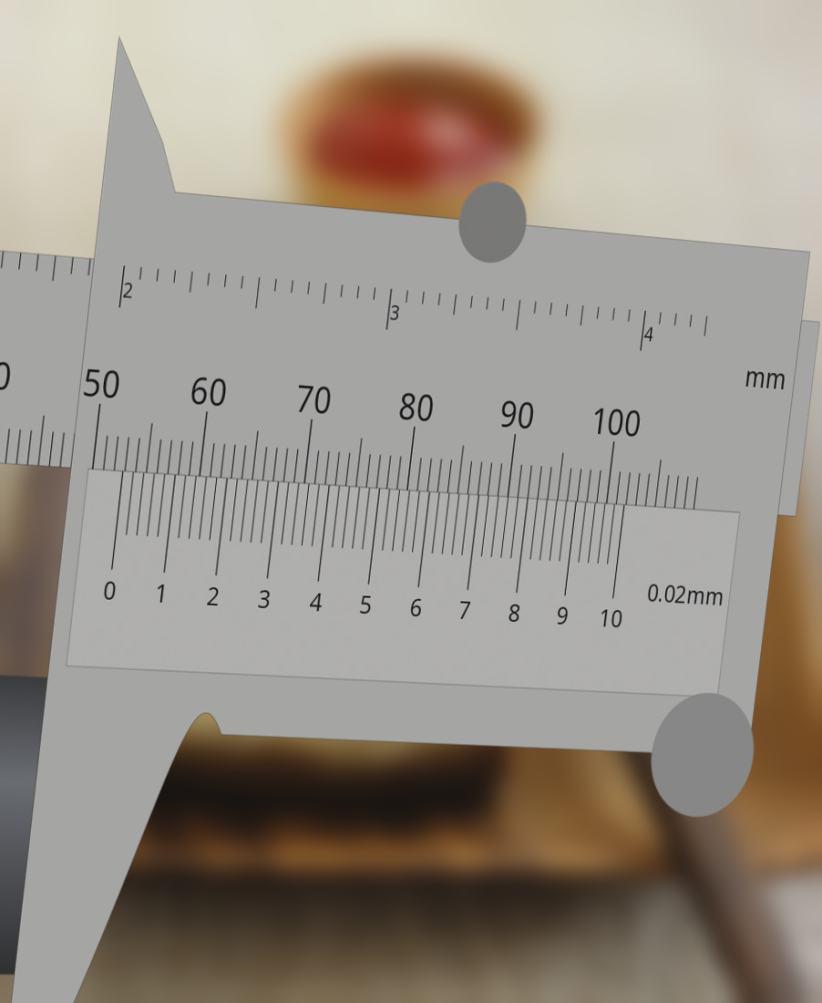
52.8 mm
